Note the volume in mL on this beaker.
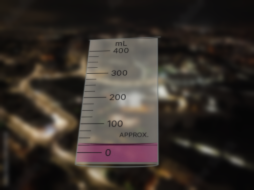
25 mL
